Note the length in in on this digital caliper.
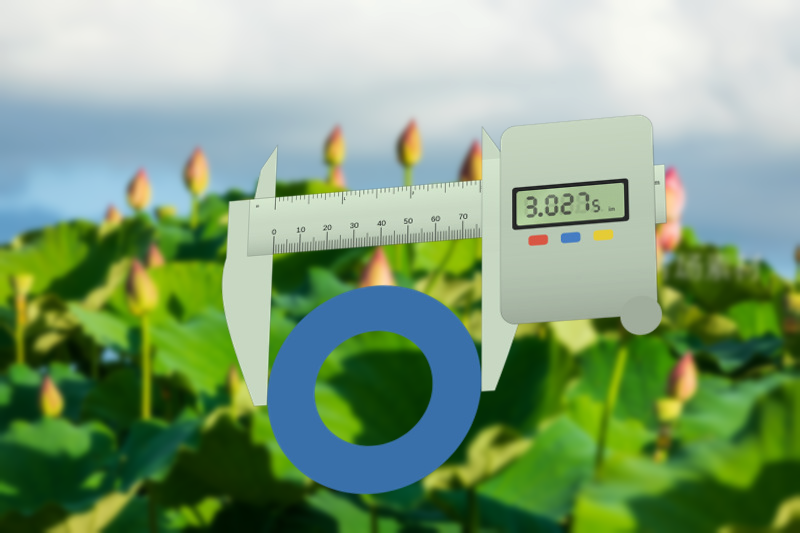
3.0275 in
